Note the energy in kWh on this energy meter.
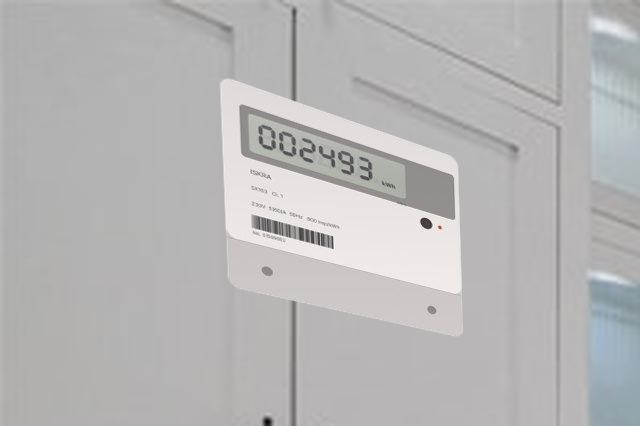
2493 kWh
